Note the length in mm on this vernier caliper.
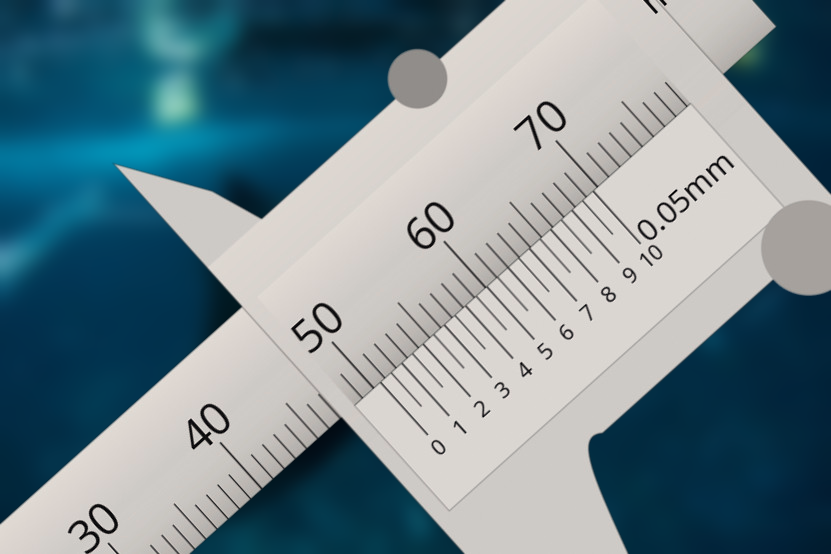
50.6 mm
